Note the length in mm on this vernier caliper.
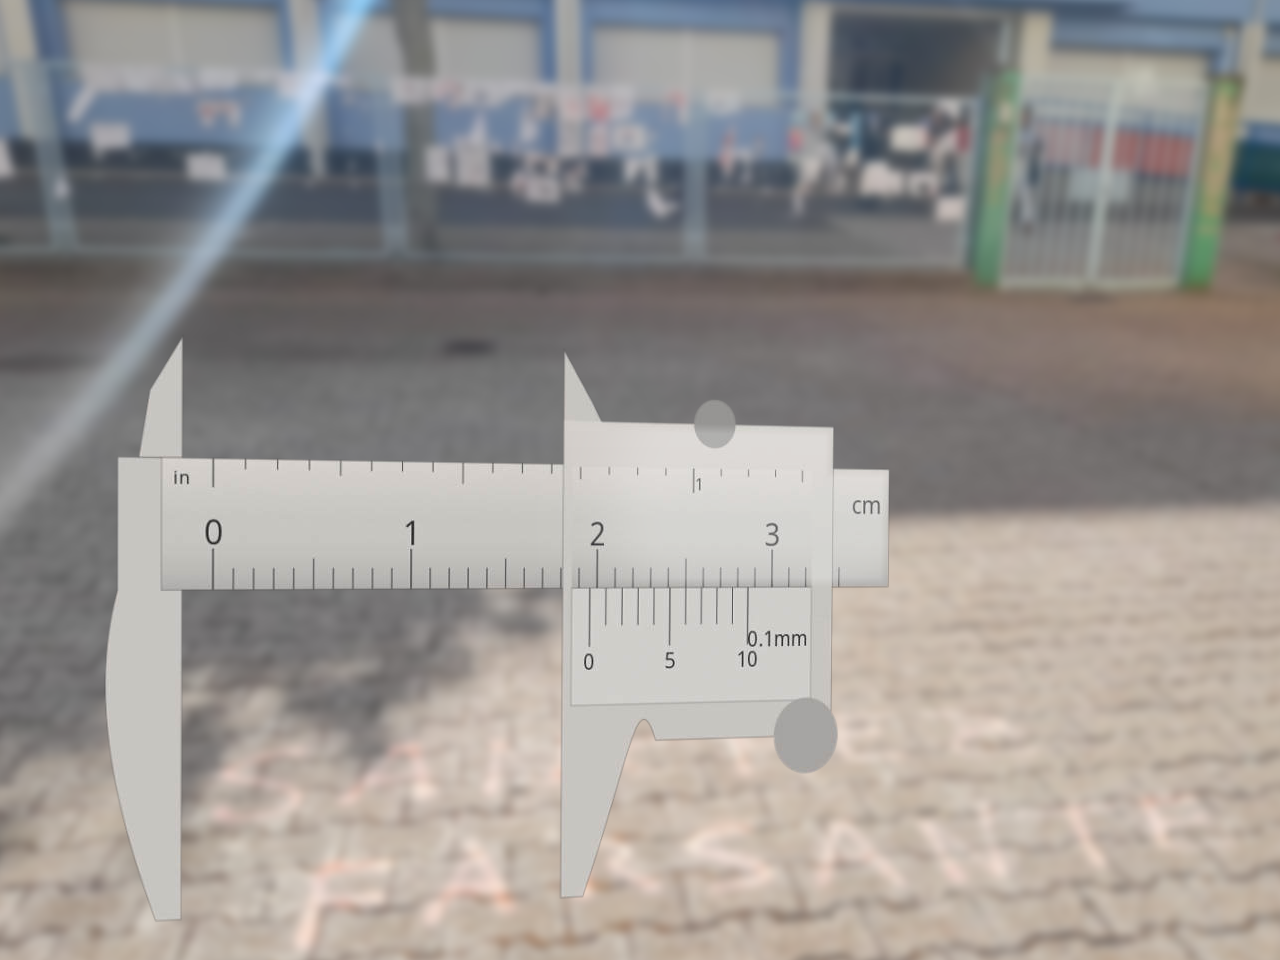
19.6 mm
